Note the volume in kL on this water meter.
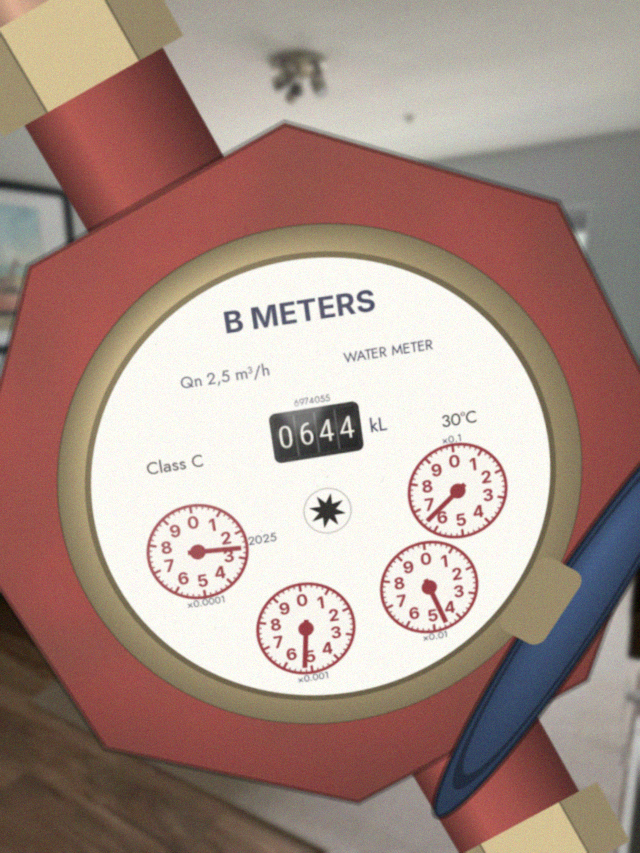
644.6452 kL
